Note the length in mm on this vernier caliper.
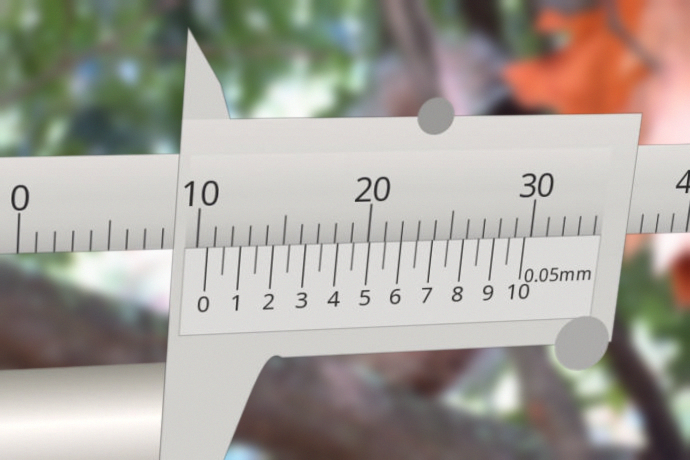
10.6 mm
